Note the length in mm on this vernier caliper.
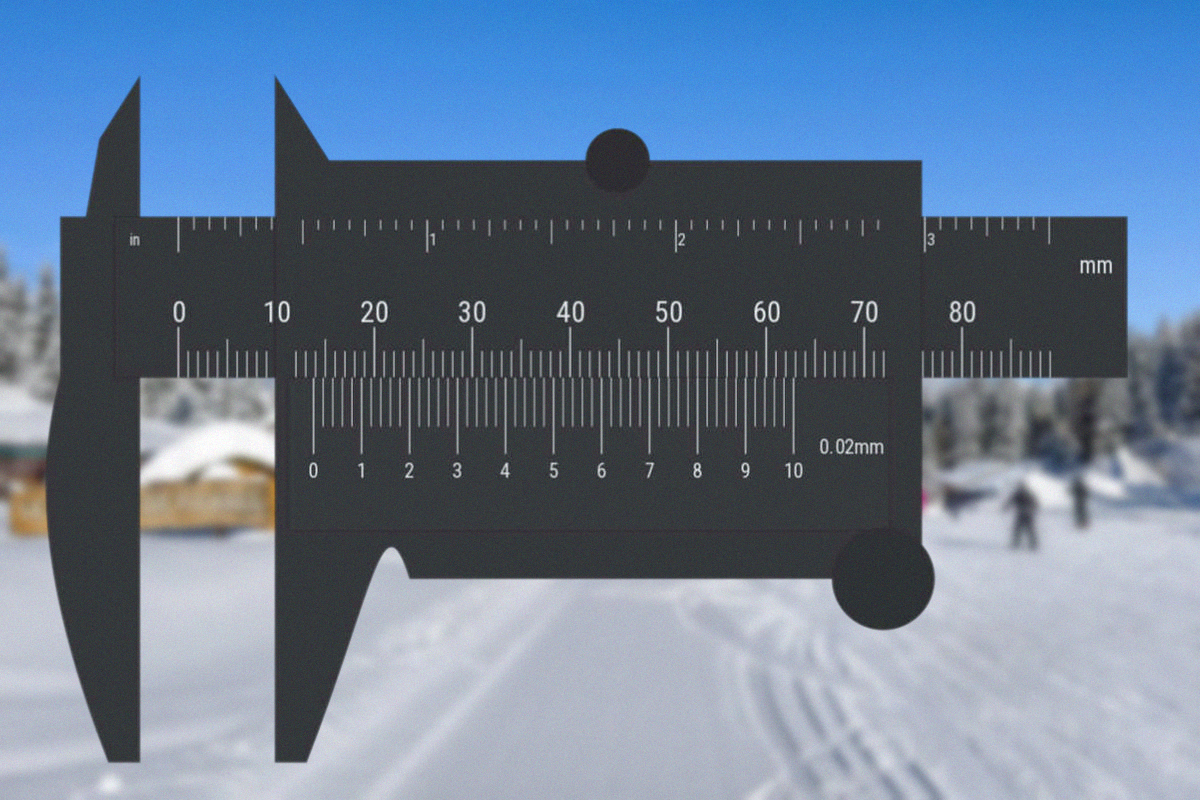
13.8 mm
